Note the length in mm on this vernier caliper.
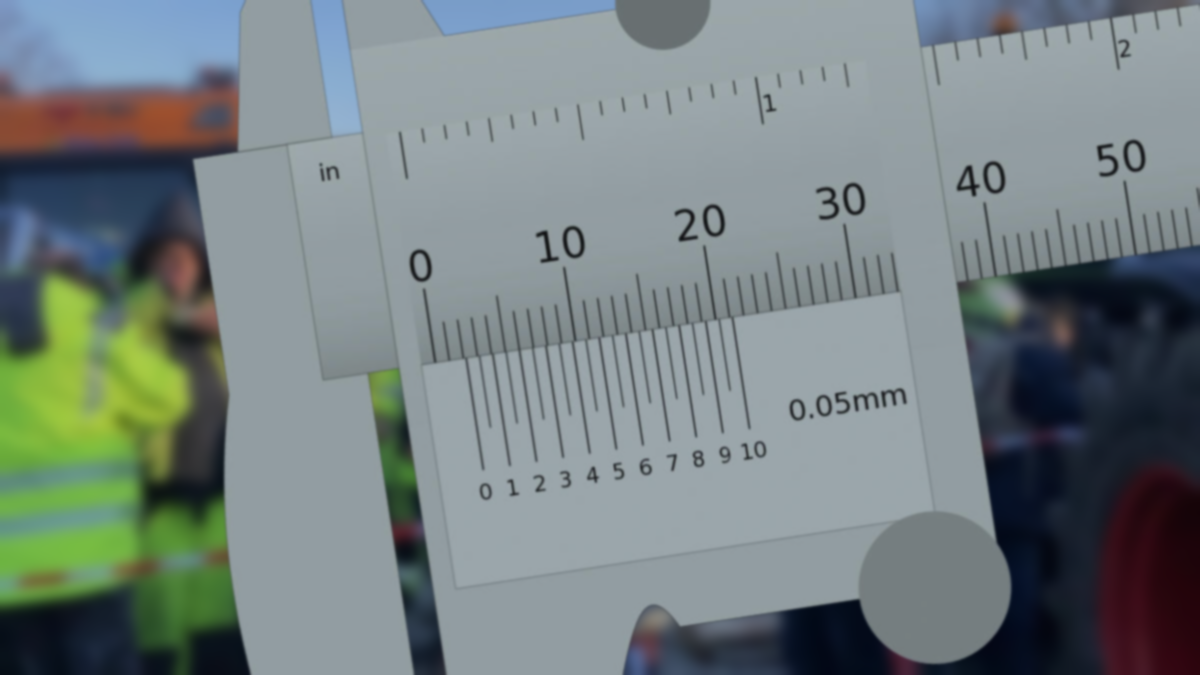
2.2 mm
